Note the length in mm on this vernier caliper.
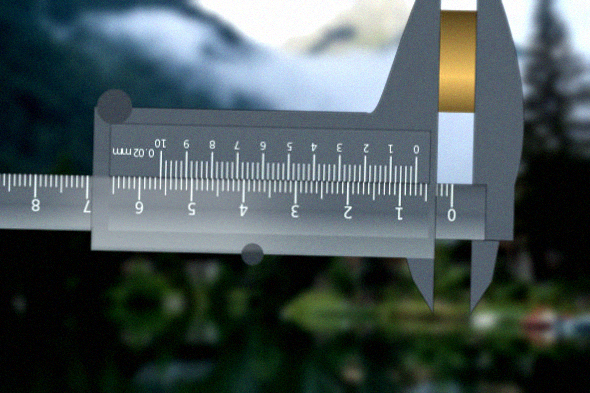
7.0 mm
